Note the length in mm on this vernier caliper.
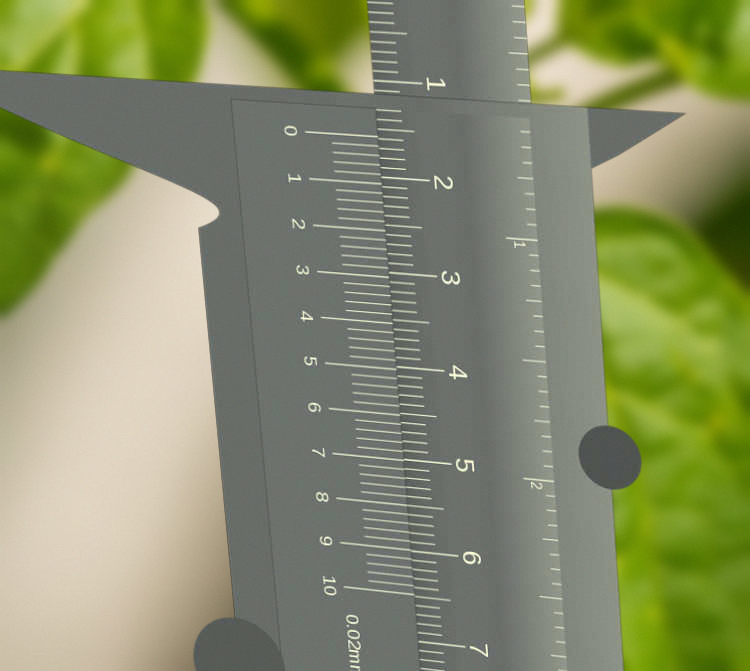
15.8 mm
